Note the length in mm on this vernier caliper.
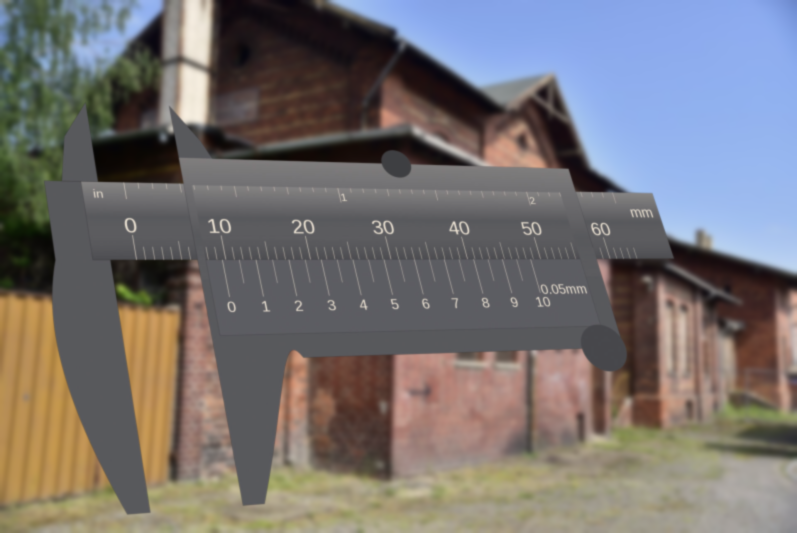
9.6 mm
